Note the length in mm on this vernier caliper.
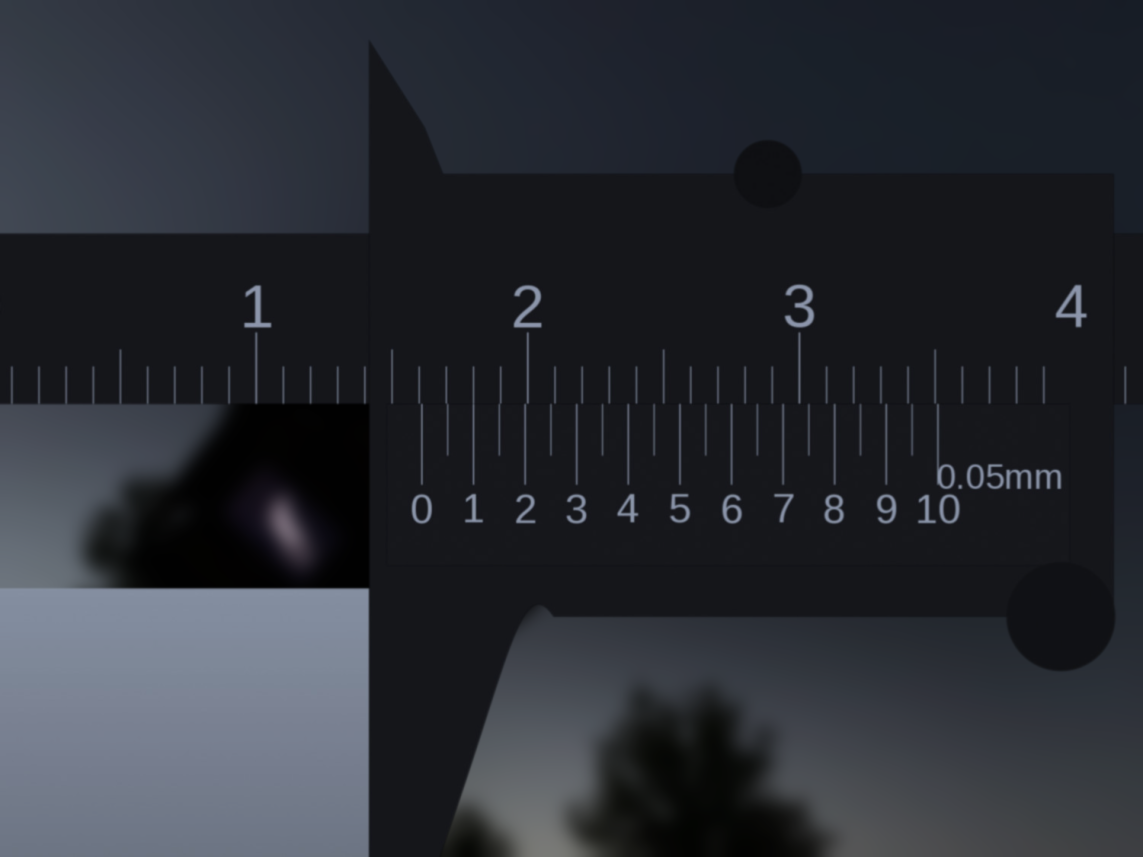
16.10 mm
